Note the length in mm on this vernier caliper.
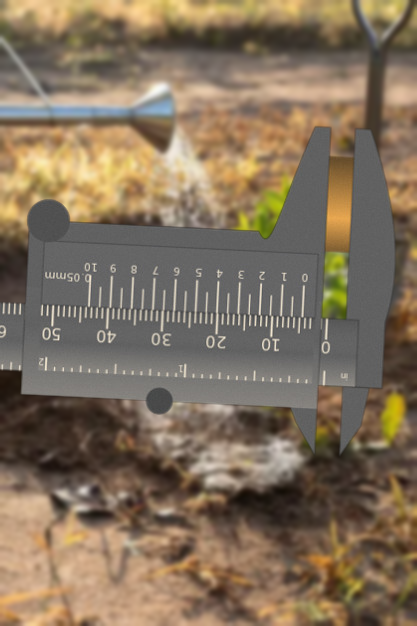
4.5 mm
